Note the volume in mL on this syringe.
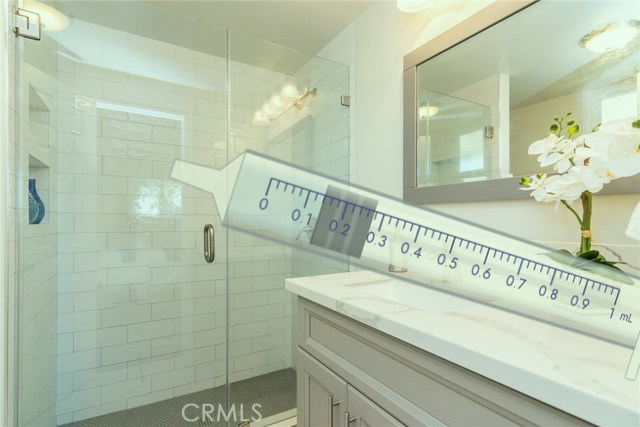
0.14 mL
